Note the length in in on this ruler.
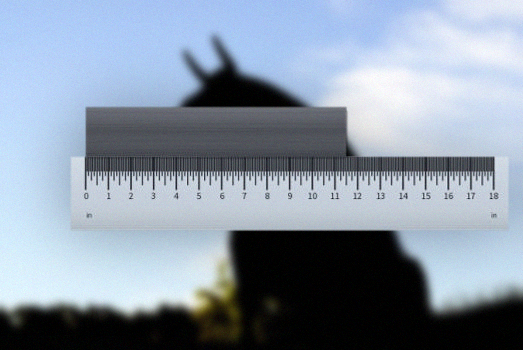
11.5 in
